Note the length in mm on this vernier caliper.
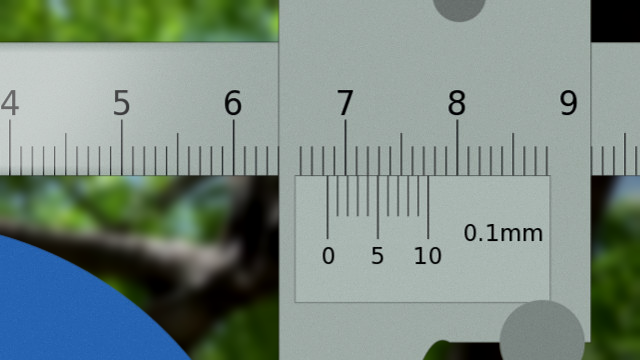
68.4 mm
